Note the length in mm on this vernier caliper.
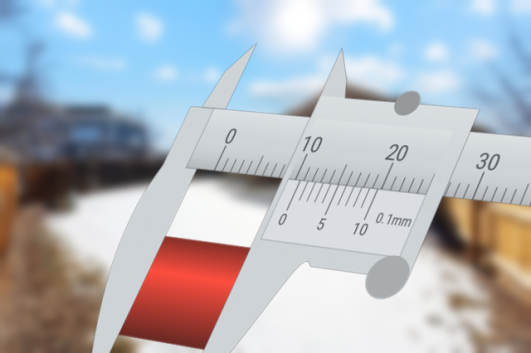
10.6 mm
